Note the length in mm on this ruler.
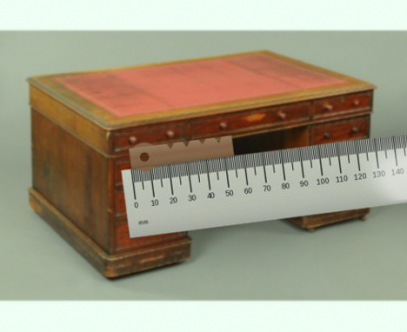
55 mm
